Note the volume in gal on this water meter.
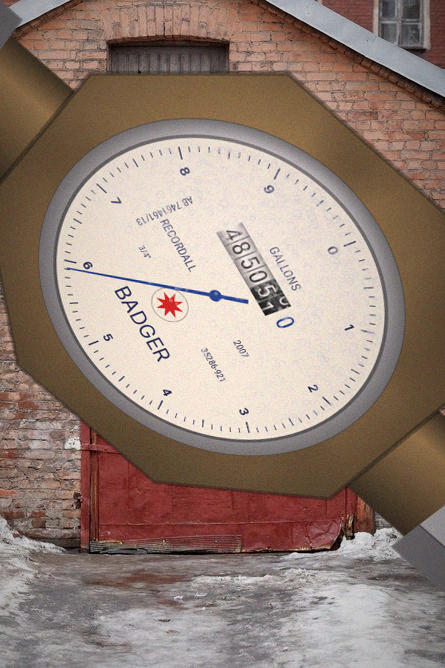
4850505.9 gal
